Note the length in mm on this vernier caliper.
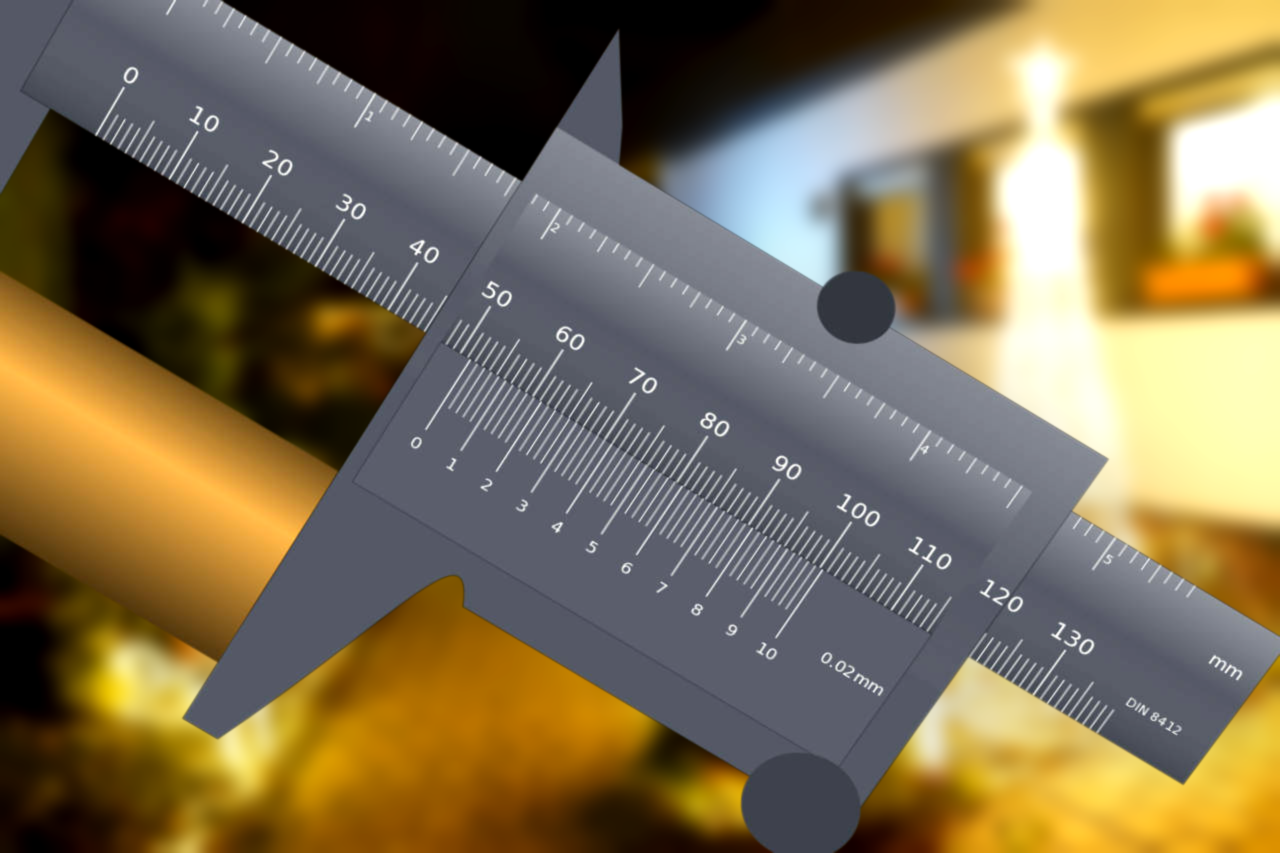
51.4 mm
